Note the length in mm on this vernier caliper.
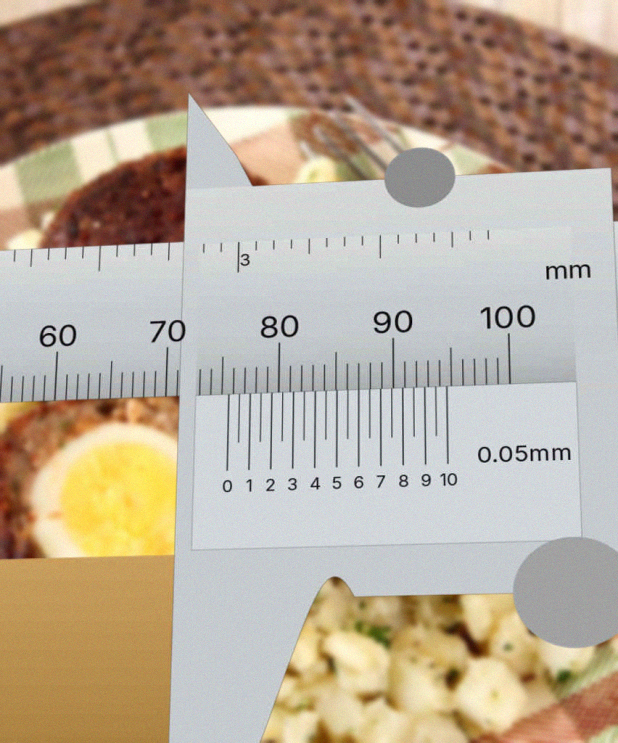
75.6 mm
